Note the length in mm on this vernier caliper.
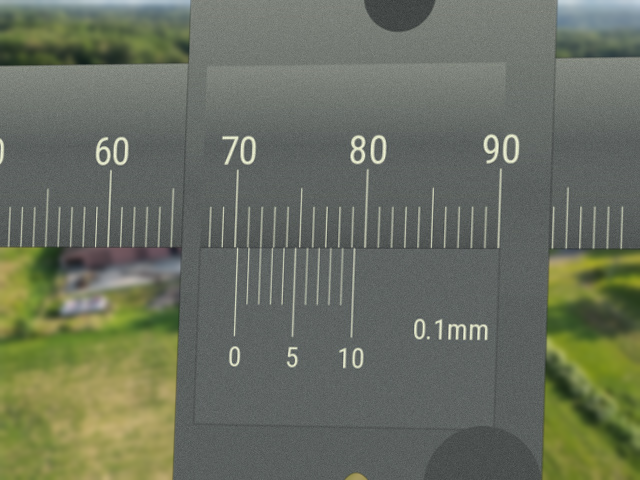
70.2 mm
